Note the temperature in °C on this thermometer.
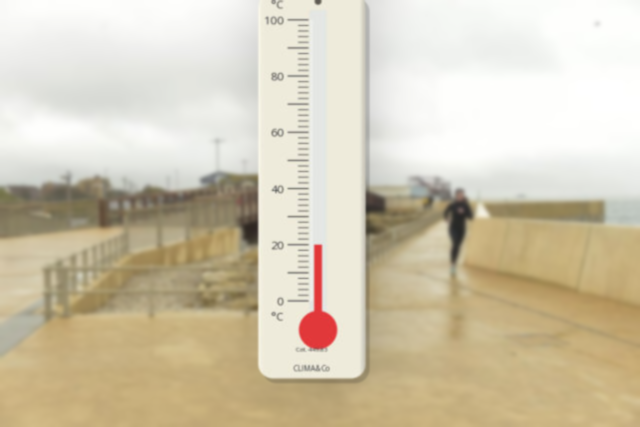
20 °C
